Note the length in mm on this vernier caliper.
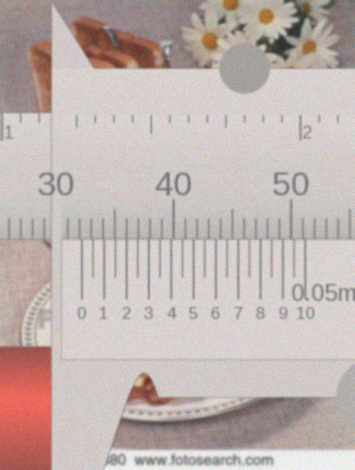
32.2 mm
